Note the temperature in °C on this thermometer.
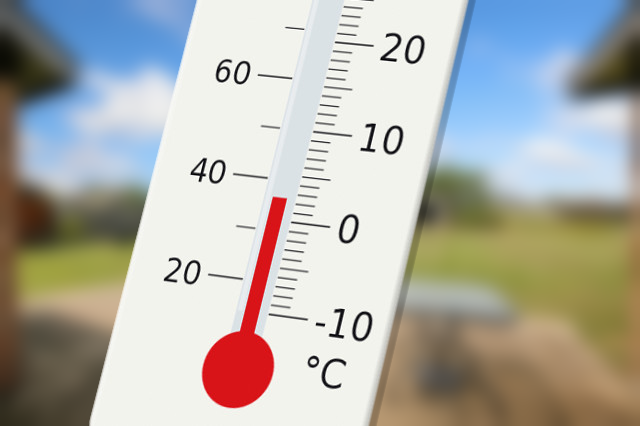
2.5 °C
